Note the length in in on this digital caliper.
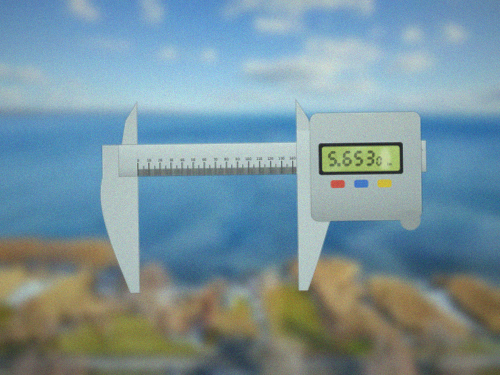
5.6530 in
